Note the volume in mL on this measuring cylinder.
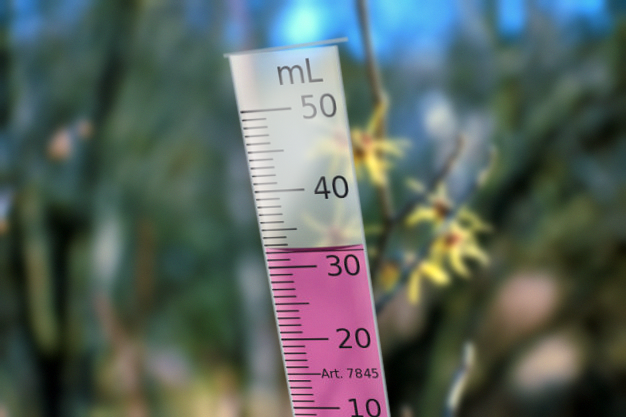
32 mL
